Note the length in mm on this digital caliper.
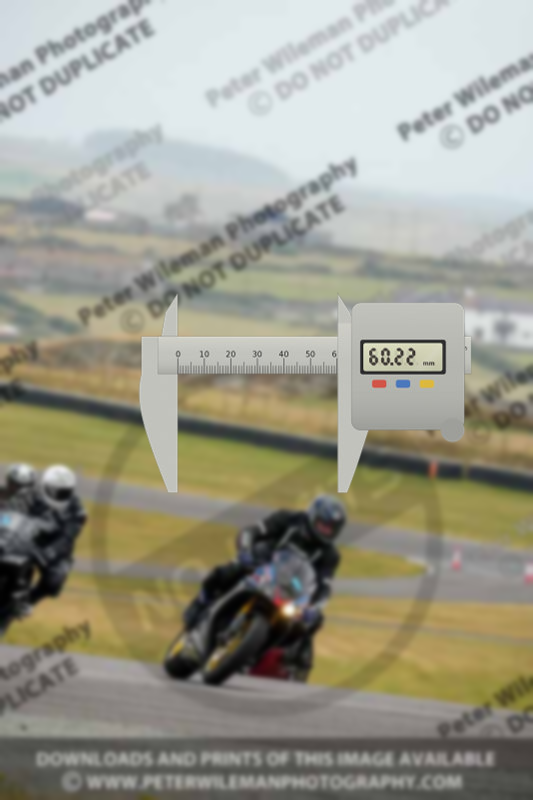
60.22 mm
